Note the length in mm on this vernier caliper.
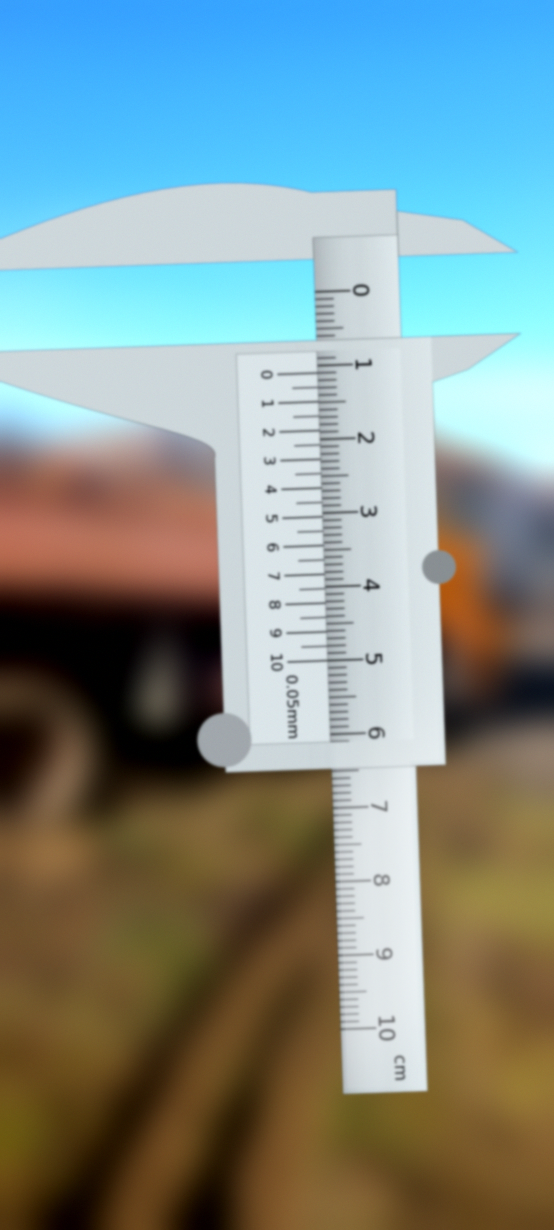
11.0 mm
